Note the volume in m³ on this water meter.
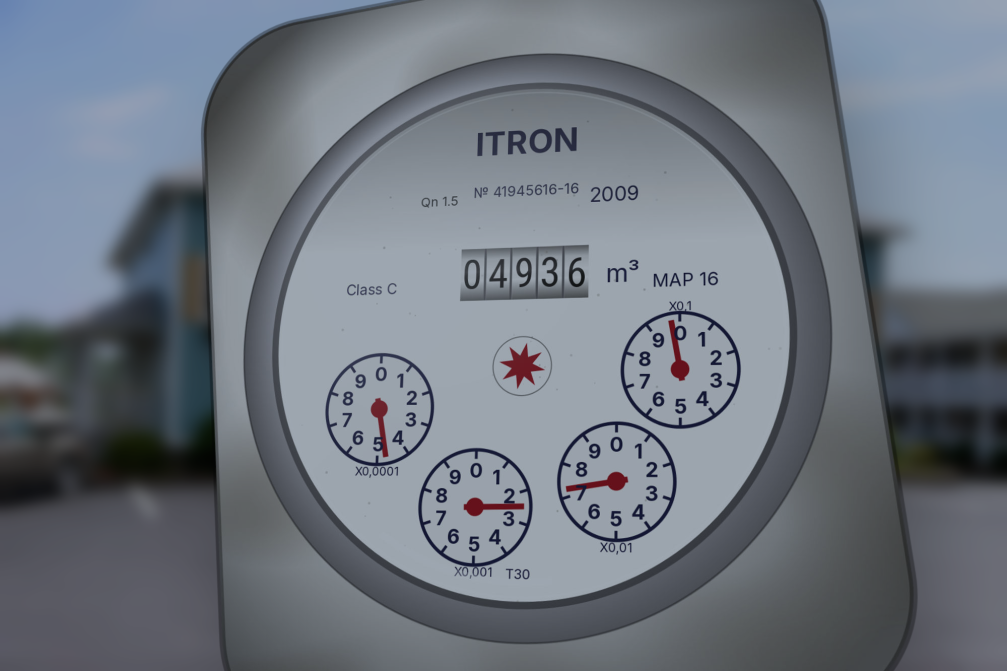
4935.9724 m³
